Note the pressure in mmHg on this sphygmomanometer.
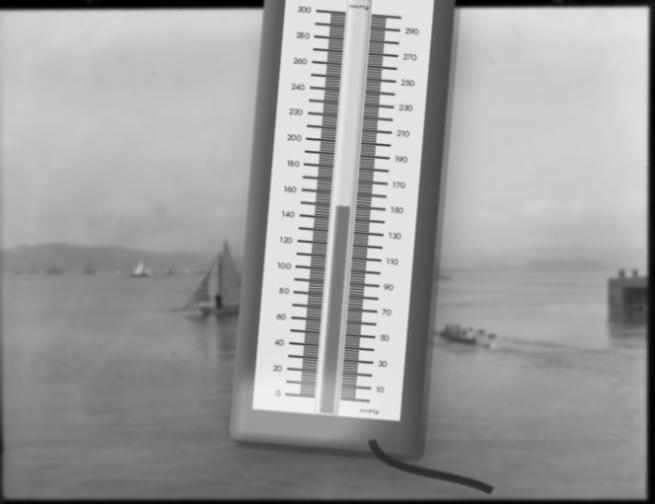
150 mmHg
